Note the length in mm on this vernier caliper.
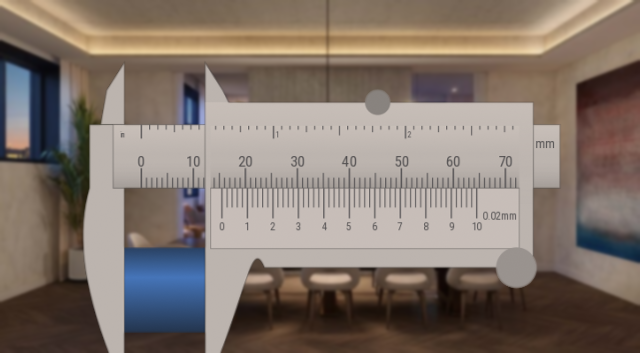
15.5 mm
